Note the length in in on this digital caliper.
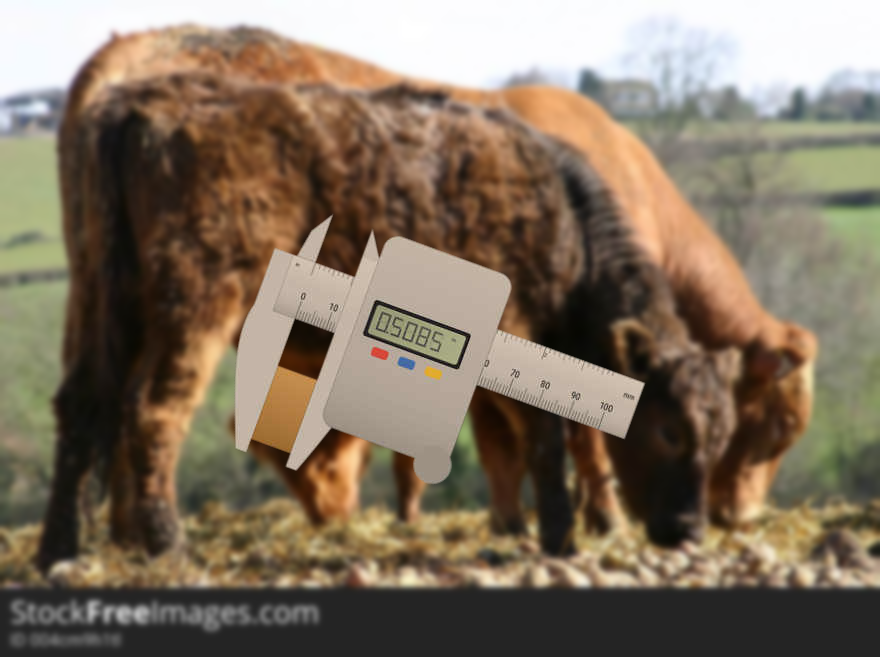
0.5085 in
